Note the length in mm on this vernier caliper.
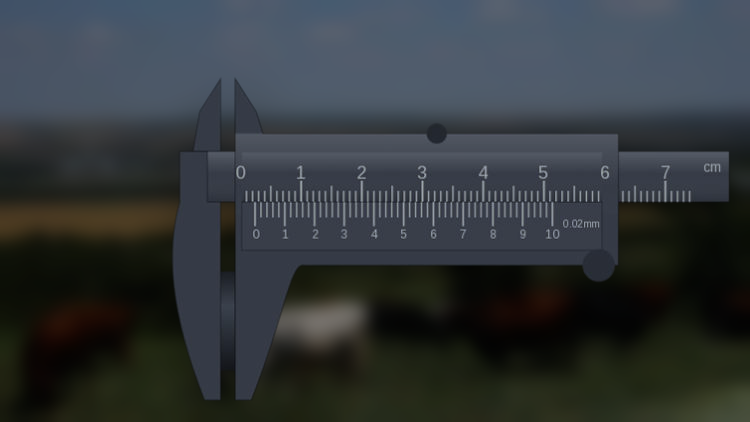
2.4 mm
